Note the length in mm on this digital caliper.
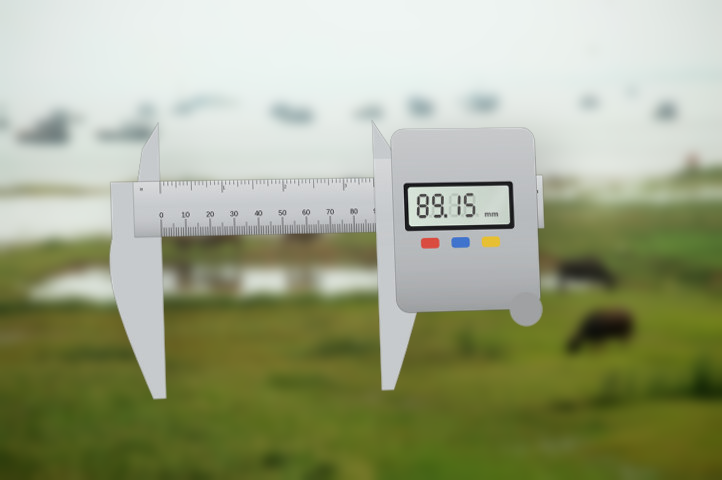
89.15 mm
